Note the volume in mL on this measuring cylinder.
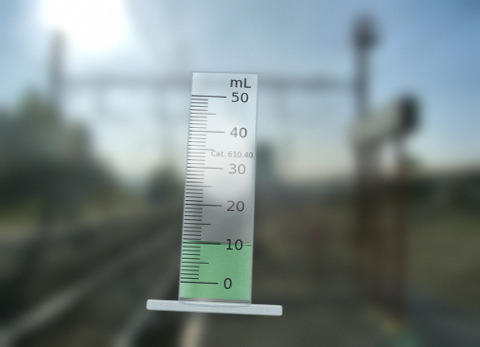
10 mL
